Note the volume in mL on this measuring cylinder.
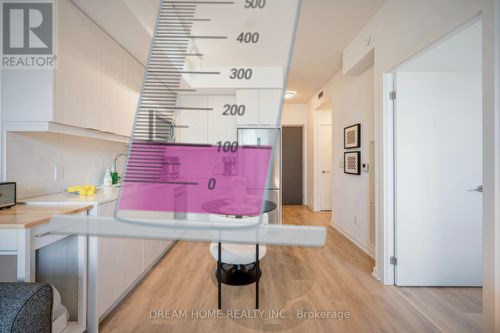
100 mL
